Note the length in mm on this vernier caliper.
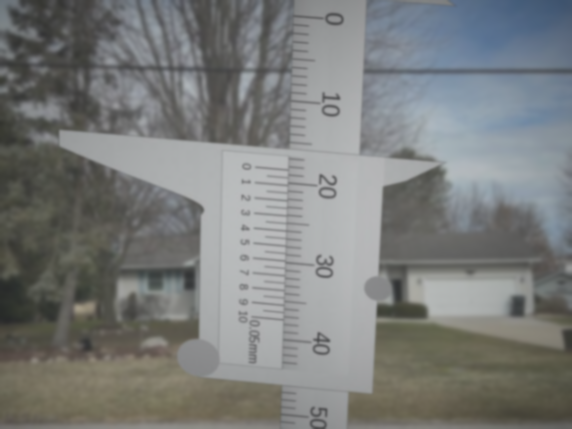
18.4 mm
